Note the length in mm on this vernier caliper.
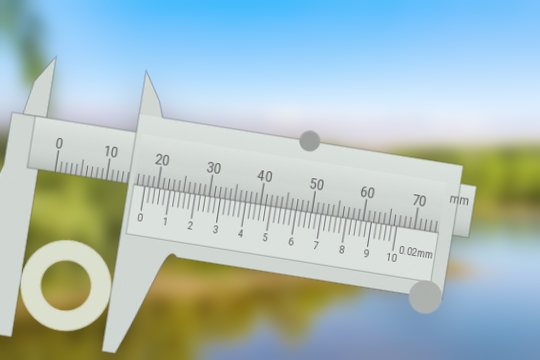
17.5 mm
